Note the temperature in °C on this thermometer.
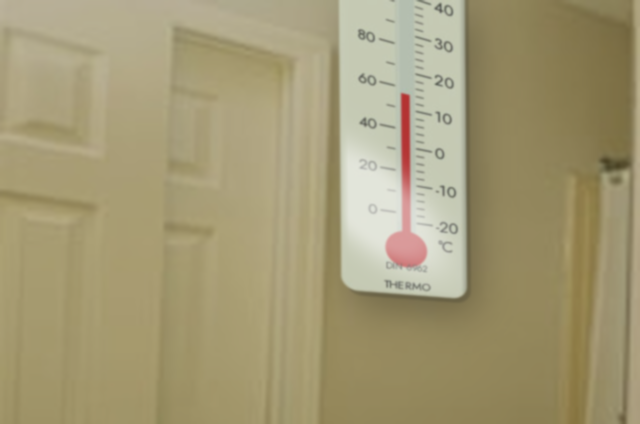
14 °C
